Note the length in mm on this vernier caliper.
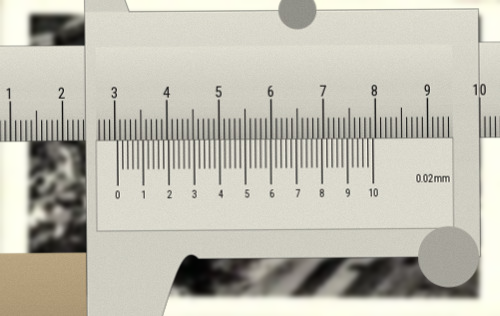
30.5 mm
